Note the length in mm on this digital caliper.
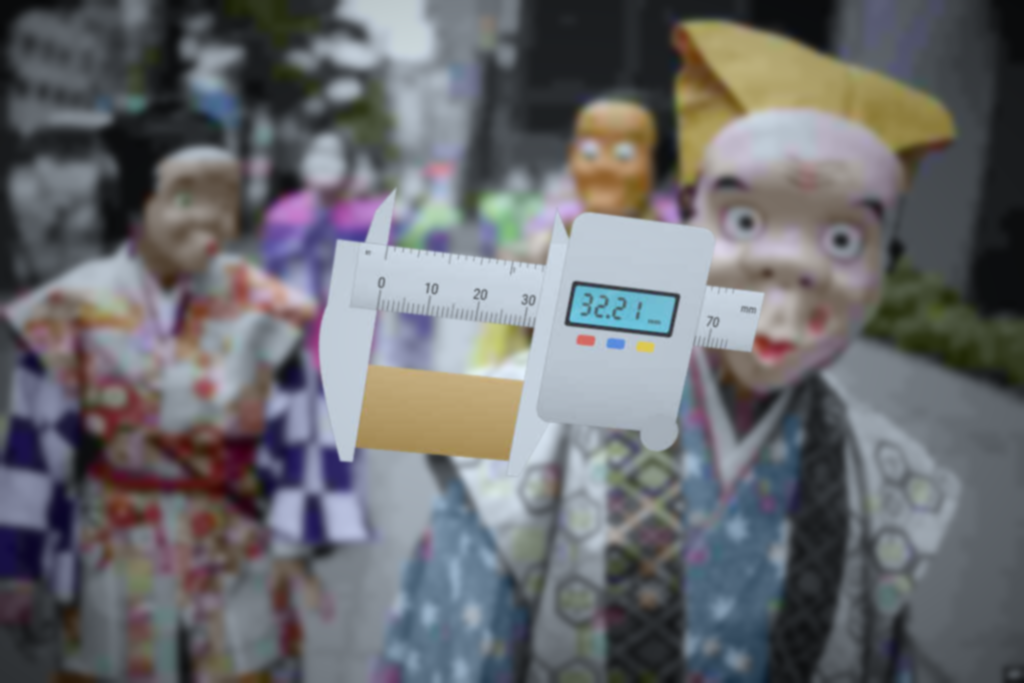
32.21 mm
